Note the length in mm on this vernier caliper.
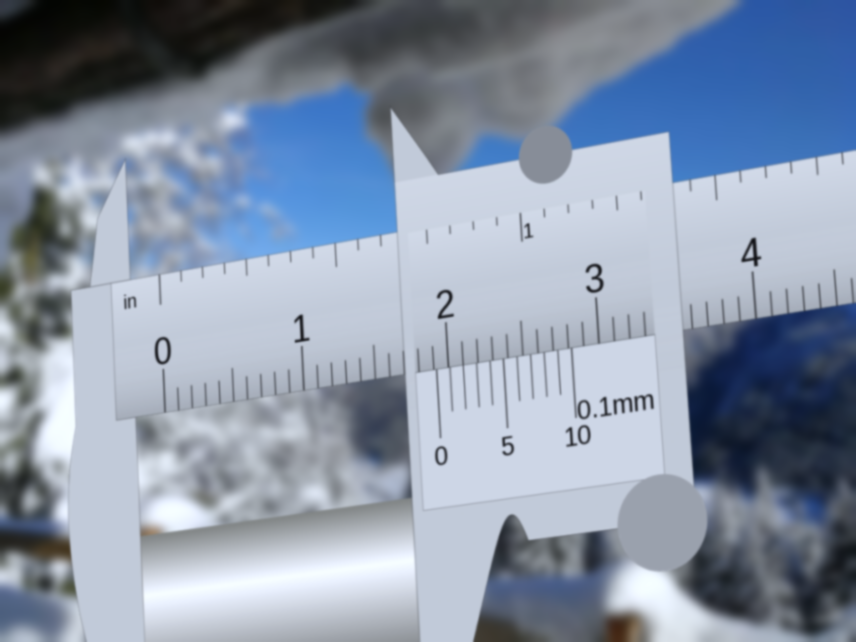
19.2 mm
